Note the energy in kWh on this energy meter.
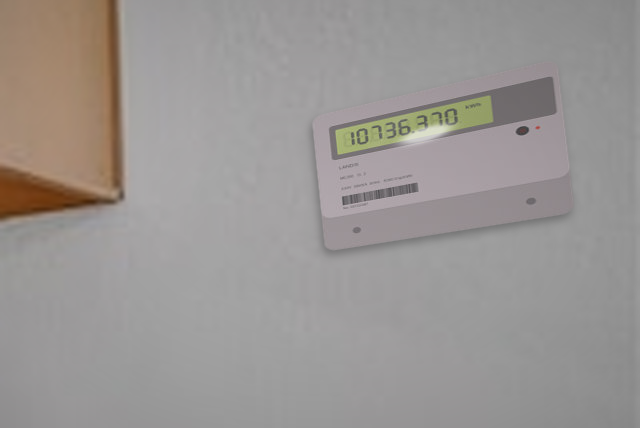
10736.370 kWh
